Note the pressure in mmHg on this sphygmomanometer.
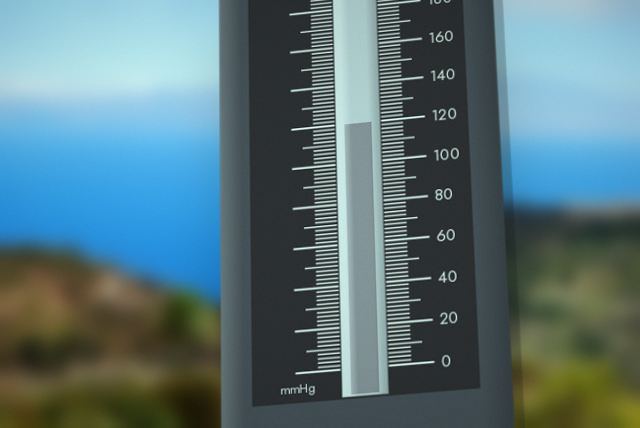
120 mmHg
